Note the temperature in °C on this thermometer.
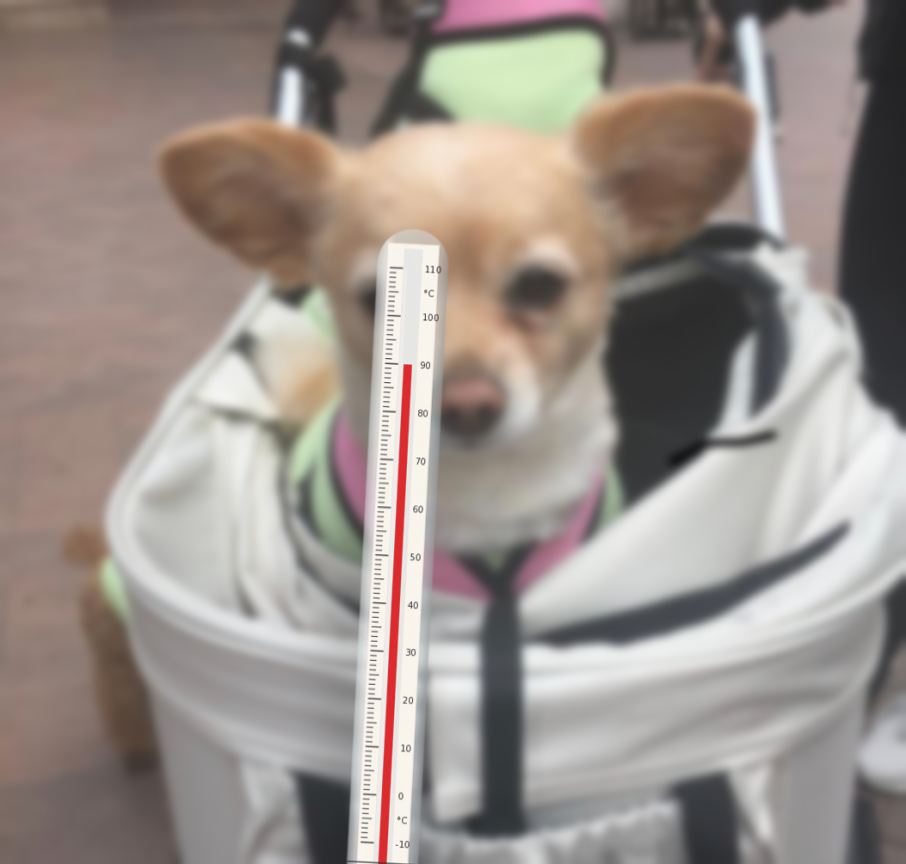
90 °C
